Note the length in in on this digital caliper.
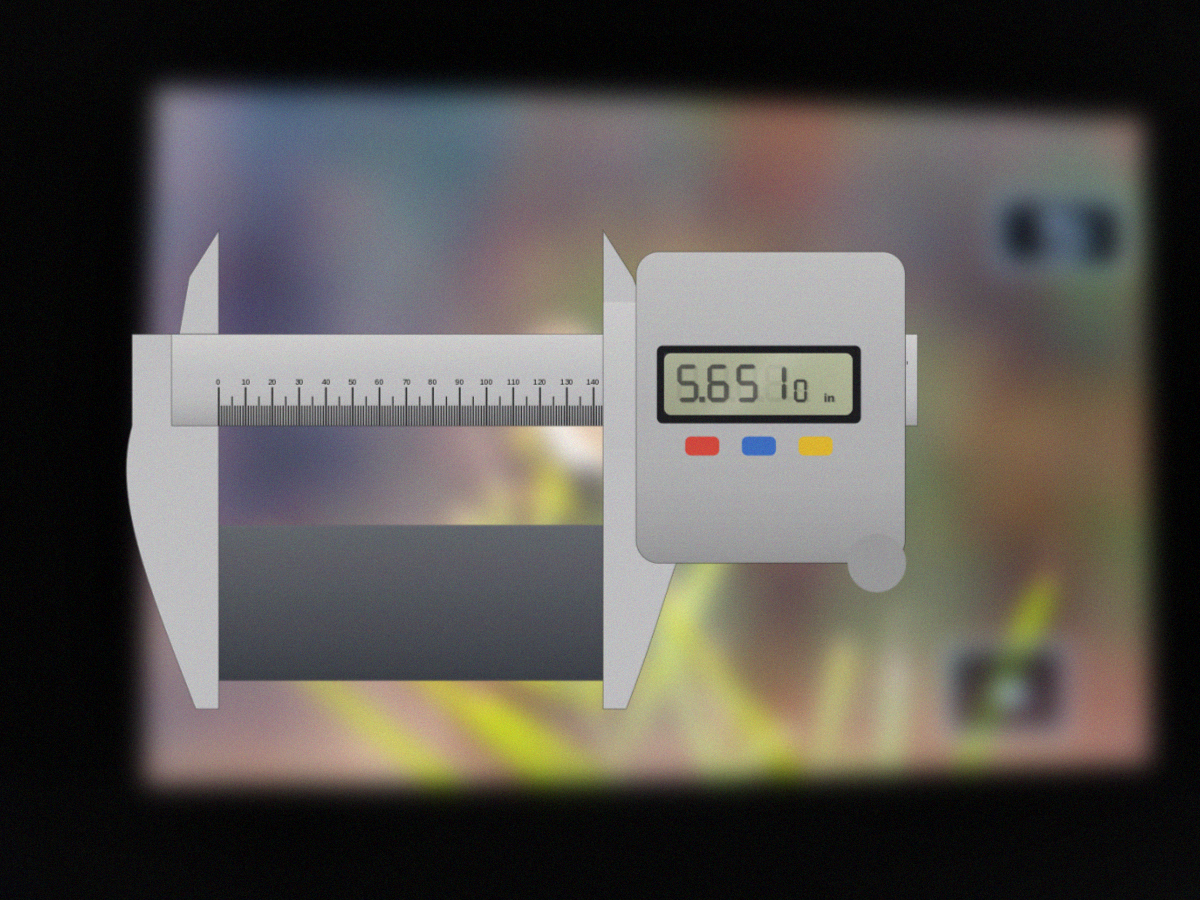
5.6510 in
